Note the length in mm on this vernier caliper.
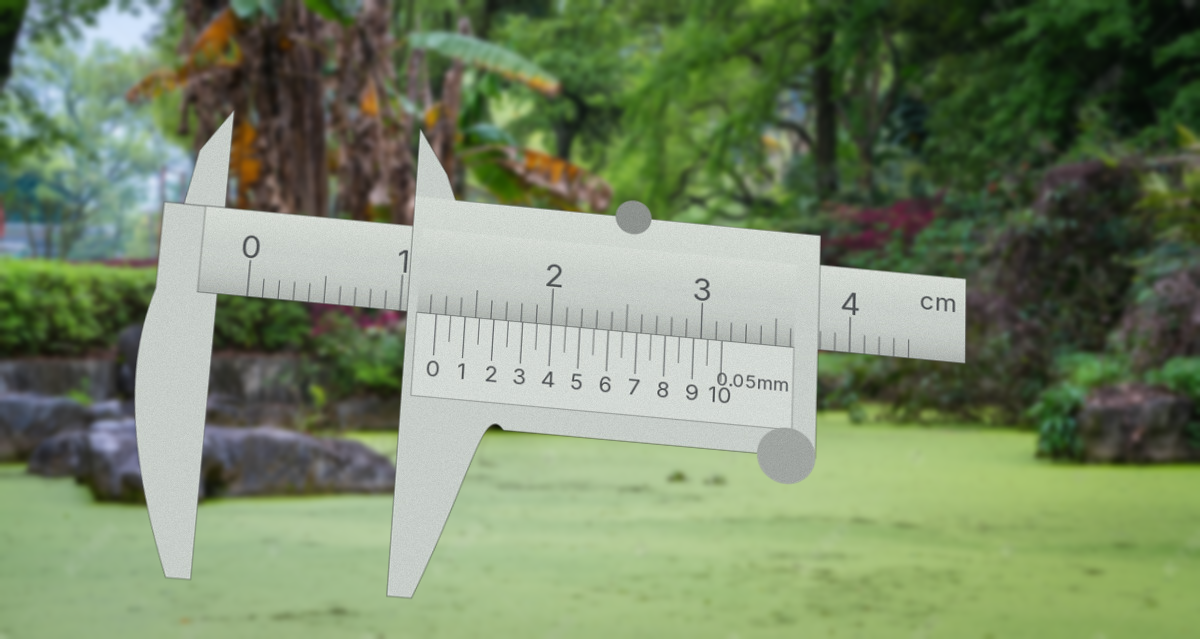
12.4 mm
